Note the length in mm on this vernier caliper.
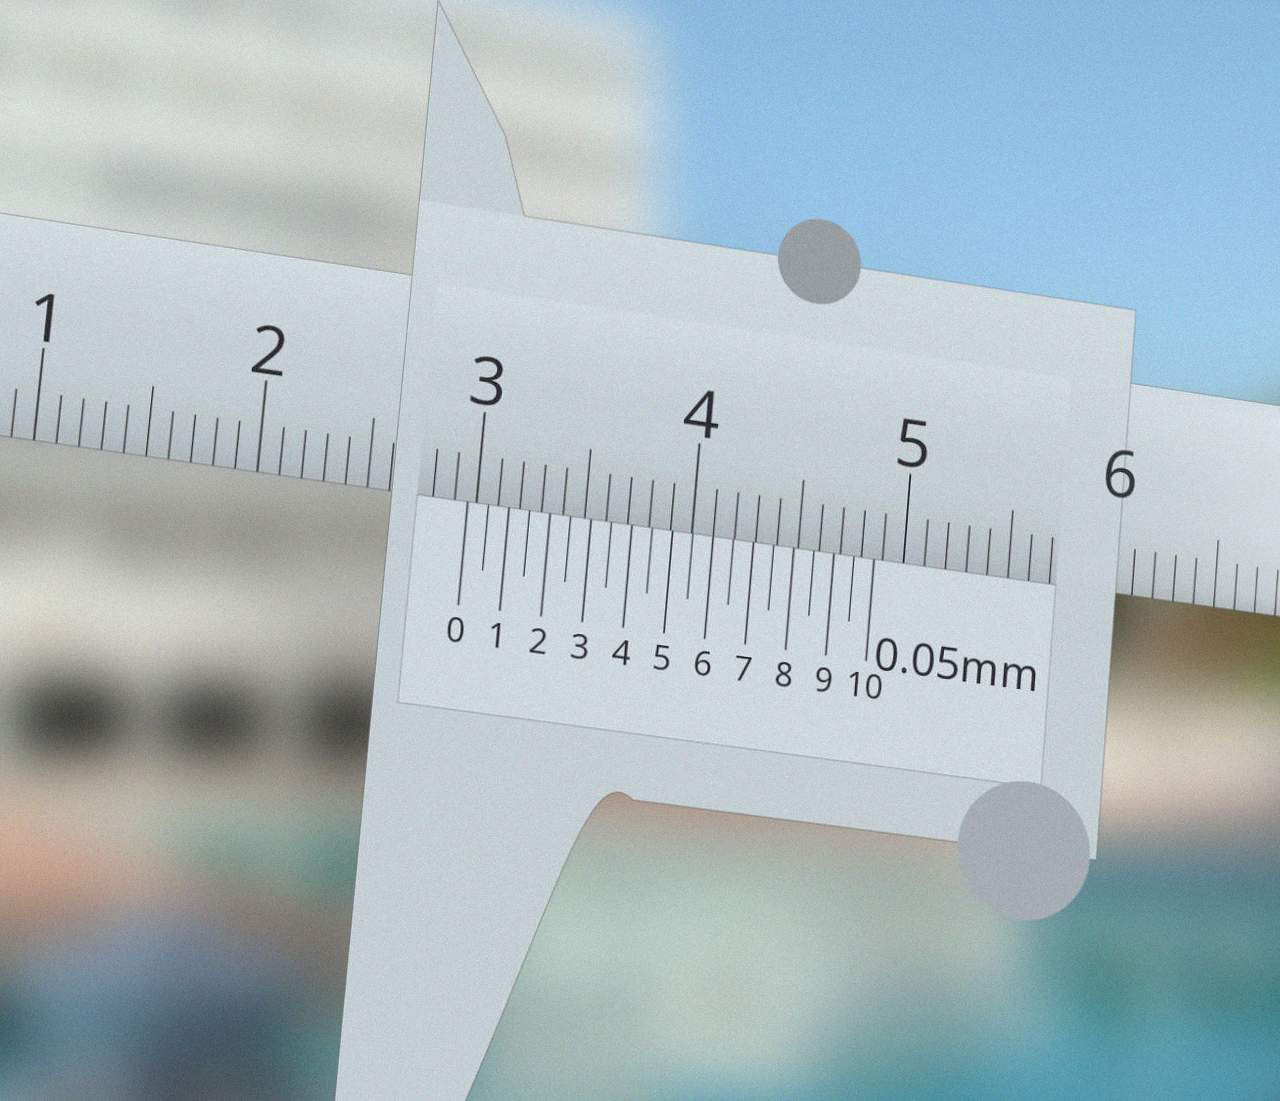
29.6 mm
